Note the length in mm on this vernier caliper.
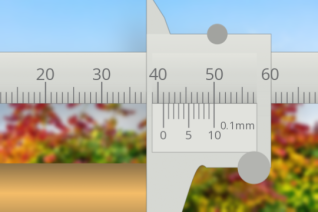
41.0 mm
